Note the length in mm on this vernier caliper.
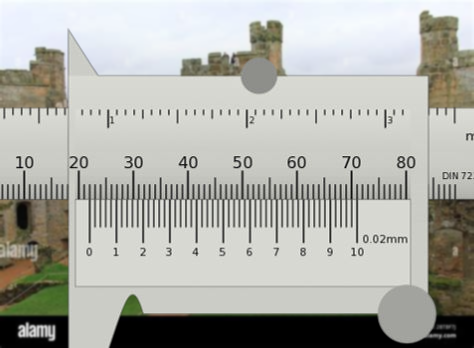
22.0 mm
